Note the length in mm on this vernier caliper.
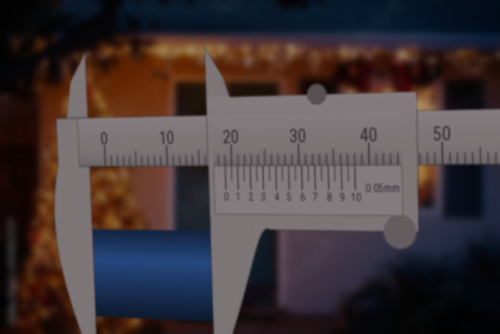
19.0 mm
